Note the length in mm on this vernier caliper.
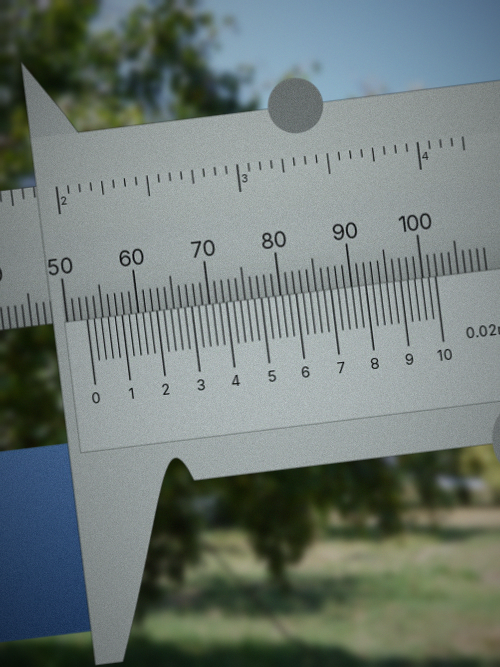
52.8 mm
